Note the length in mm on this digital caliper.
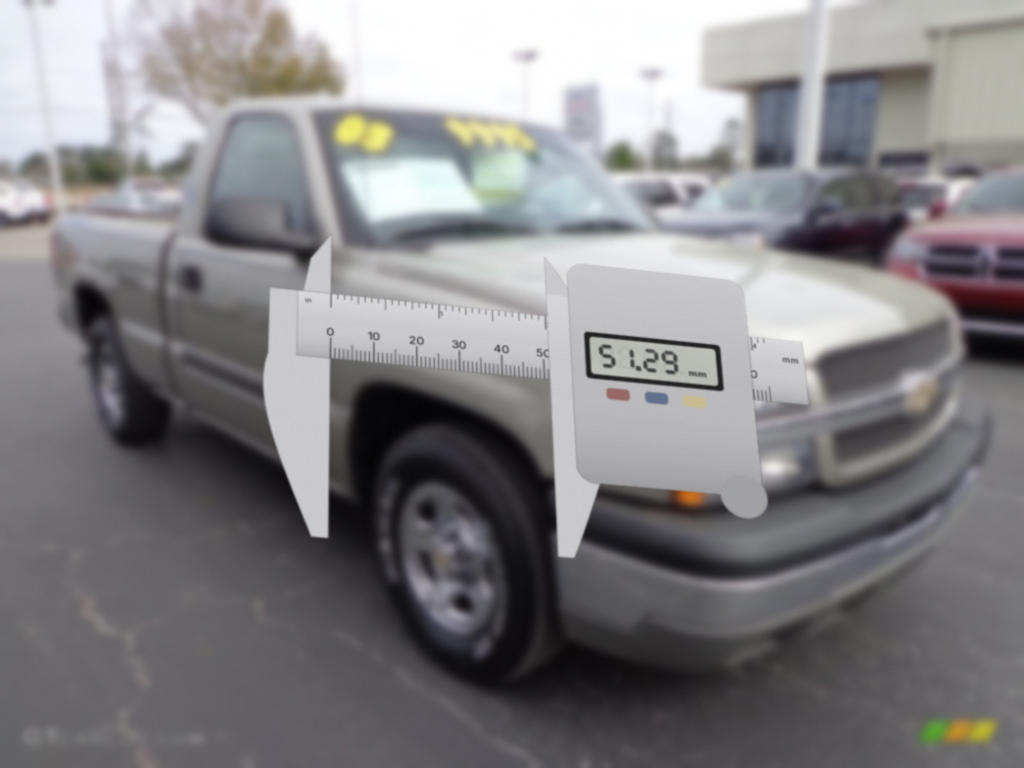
51.29 mm
